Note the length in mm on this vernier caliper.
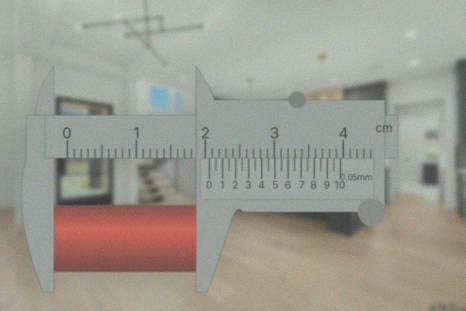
20.6 mm
